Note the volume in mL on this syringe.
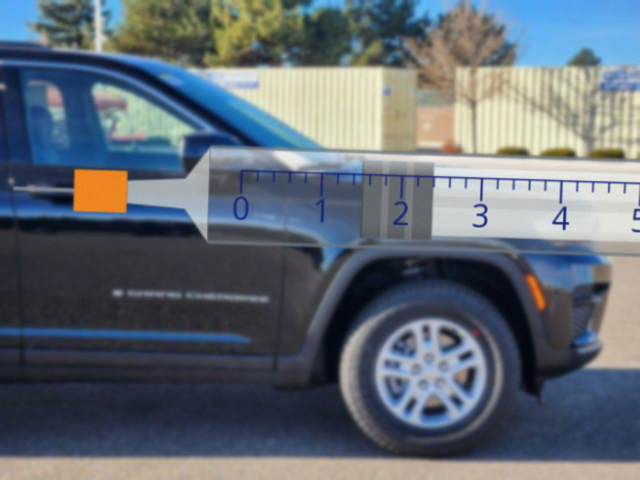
1.5 mL
